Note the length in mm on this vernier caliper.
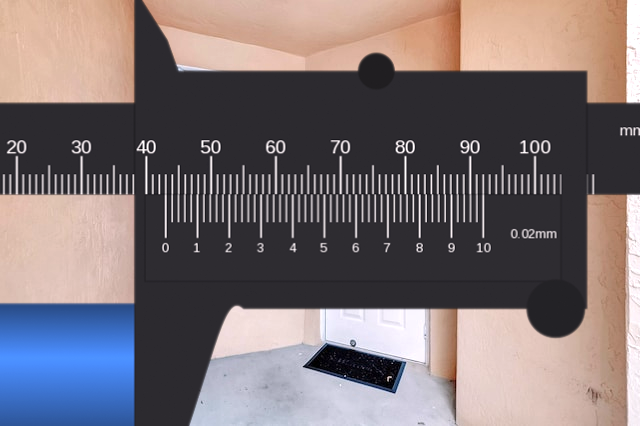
43.0 mm
